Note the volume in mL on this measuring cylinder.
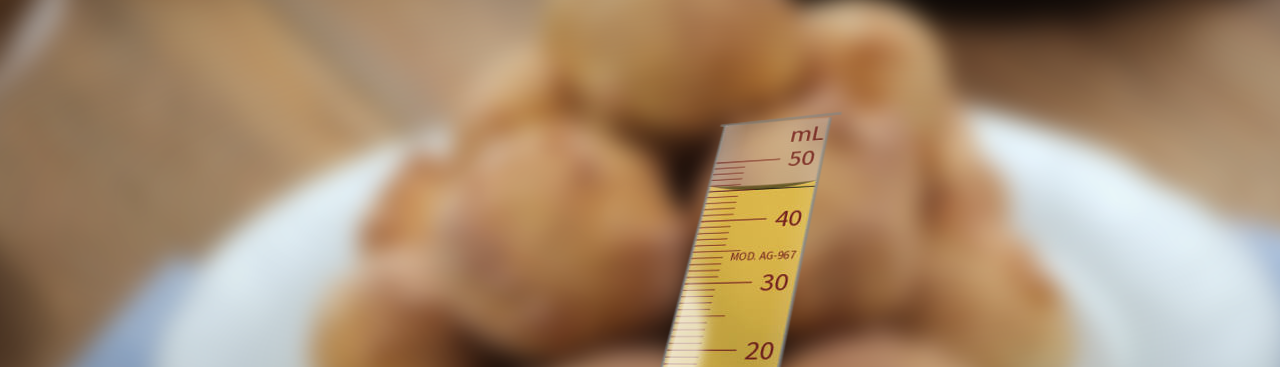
45 mL
